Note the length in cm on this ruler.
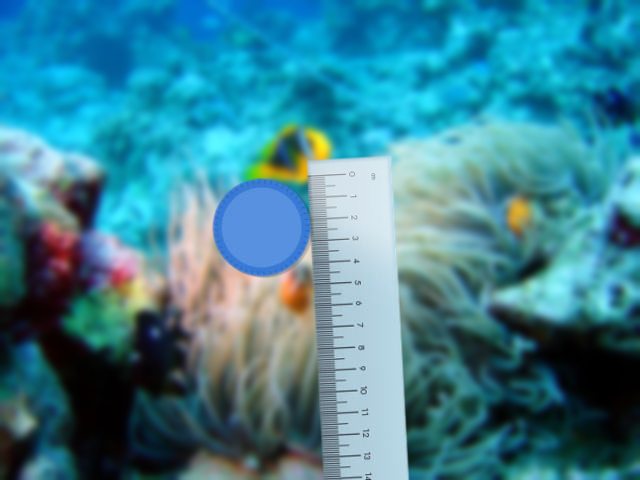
4.5 cm
